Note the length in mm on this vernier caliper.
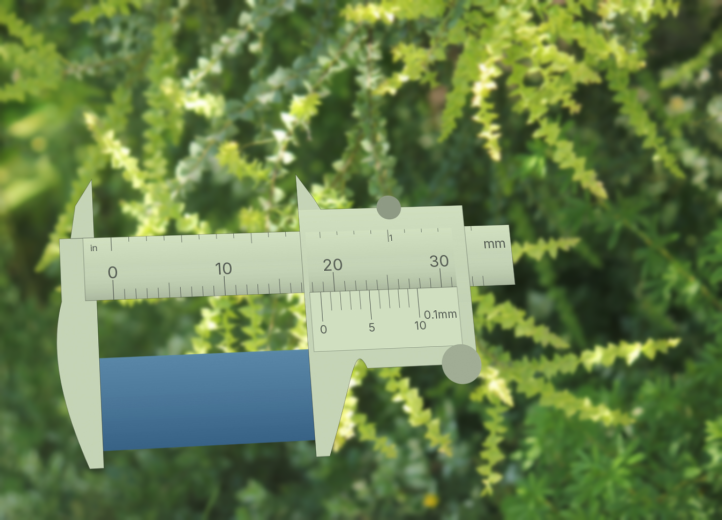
18.7 mm
